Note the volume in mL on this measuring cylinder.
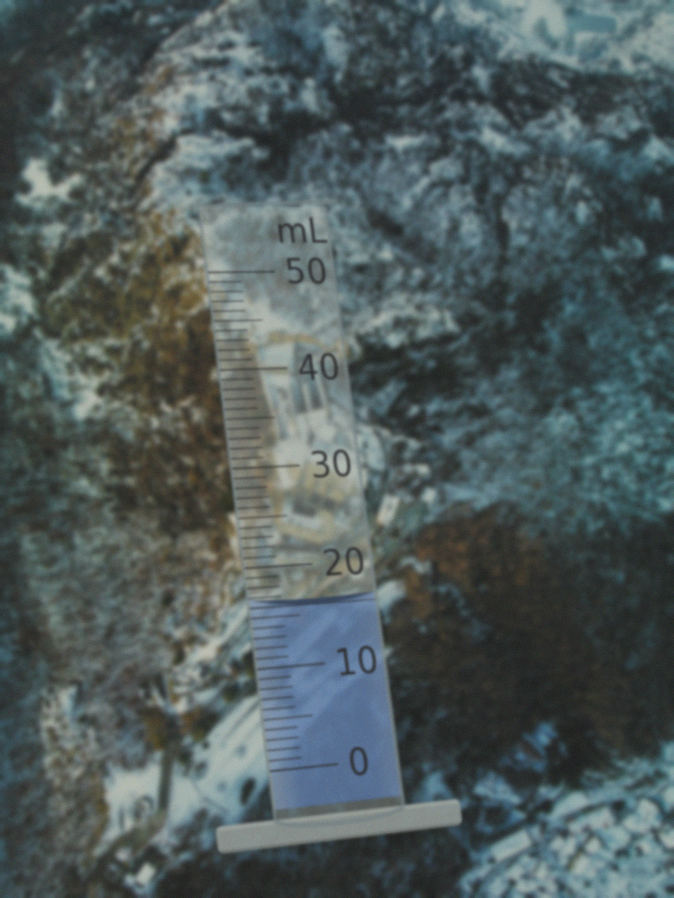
16 mL
